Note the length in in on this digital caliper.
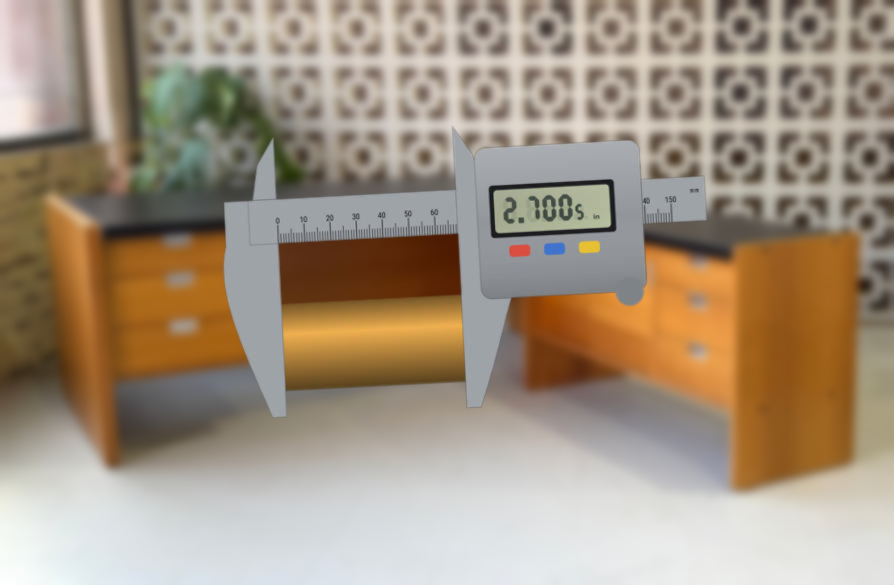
2.7005 in
